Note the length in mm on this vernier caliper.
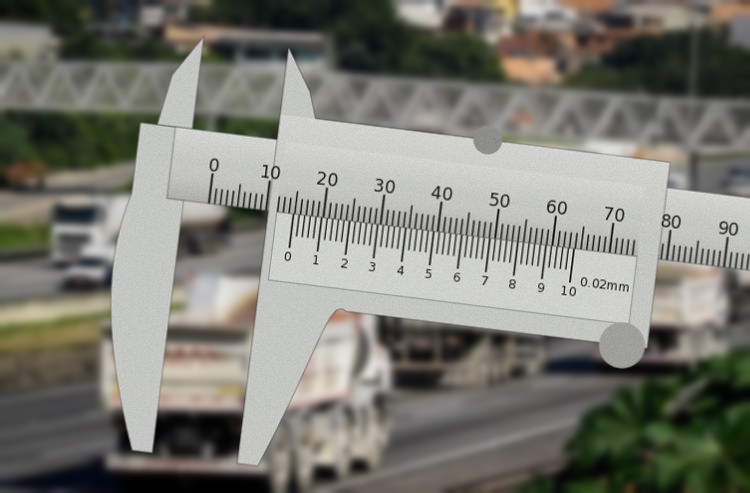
14.8 mm
